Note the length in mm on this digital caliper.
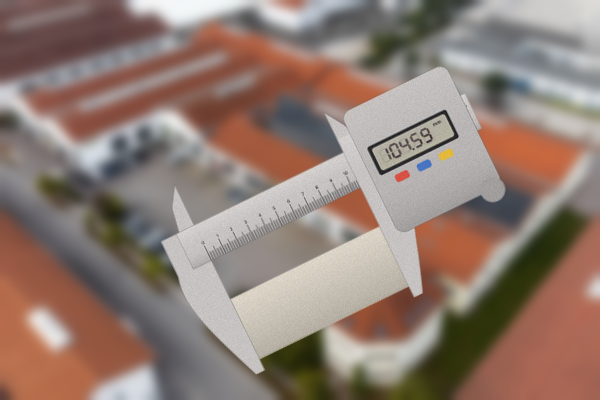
104.59 mm
